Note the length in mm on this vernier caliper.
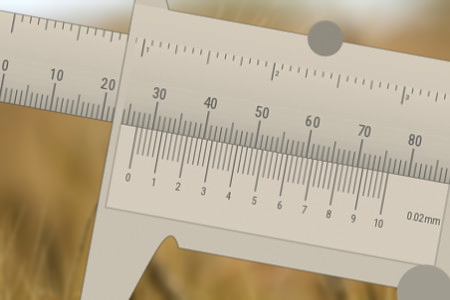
27.0 mm
